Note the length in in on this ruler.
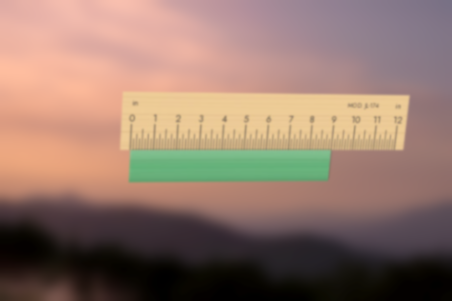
9 in
